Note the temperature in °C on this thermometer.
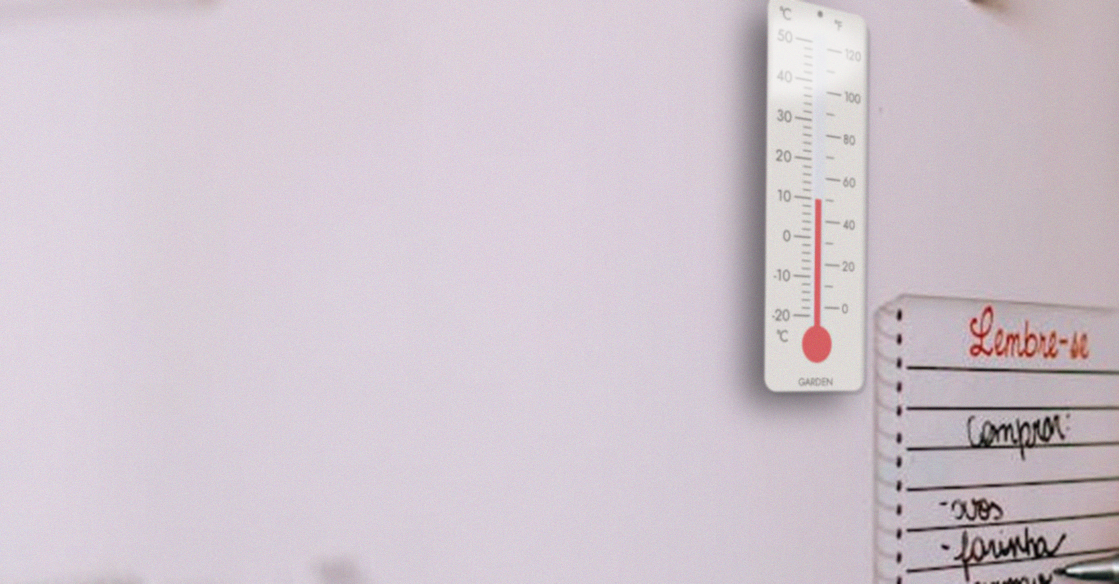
10 °C
